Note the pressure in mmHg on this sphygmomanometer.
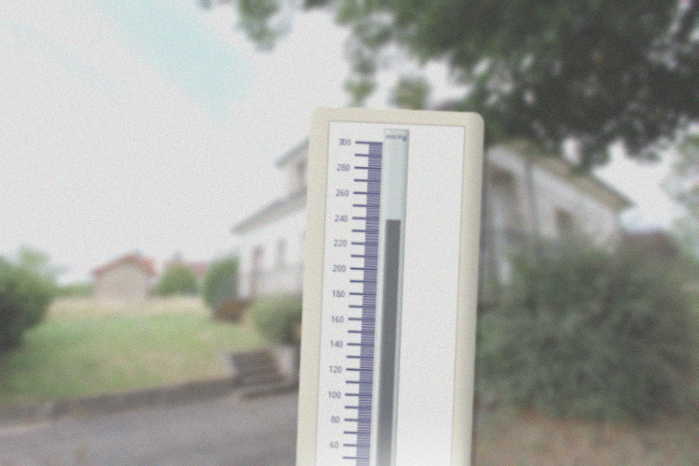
240 mmHg
